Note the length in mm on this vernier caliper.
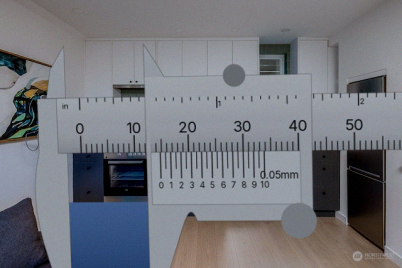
14.8 mm
